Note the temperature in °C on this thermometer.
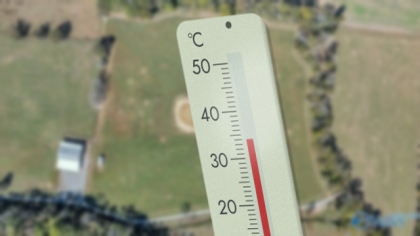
34 °C
